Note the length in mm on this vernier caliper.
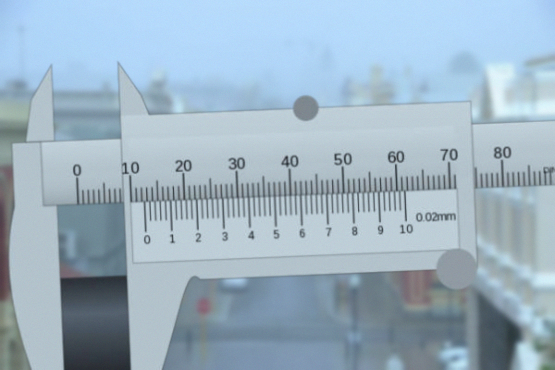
12.5 mm
